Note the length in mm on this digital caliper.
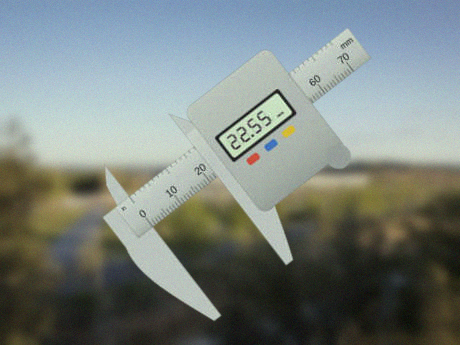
22.55 mm
